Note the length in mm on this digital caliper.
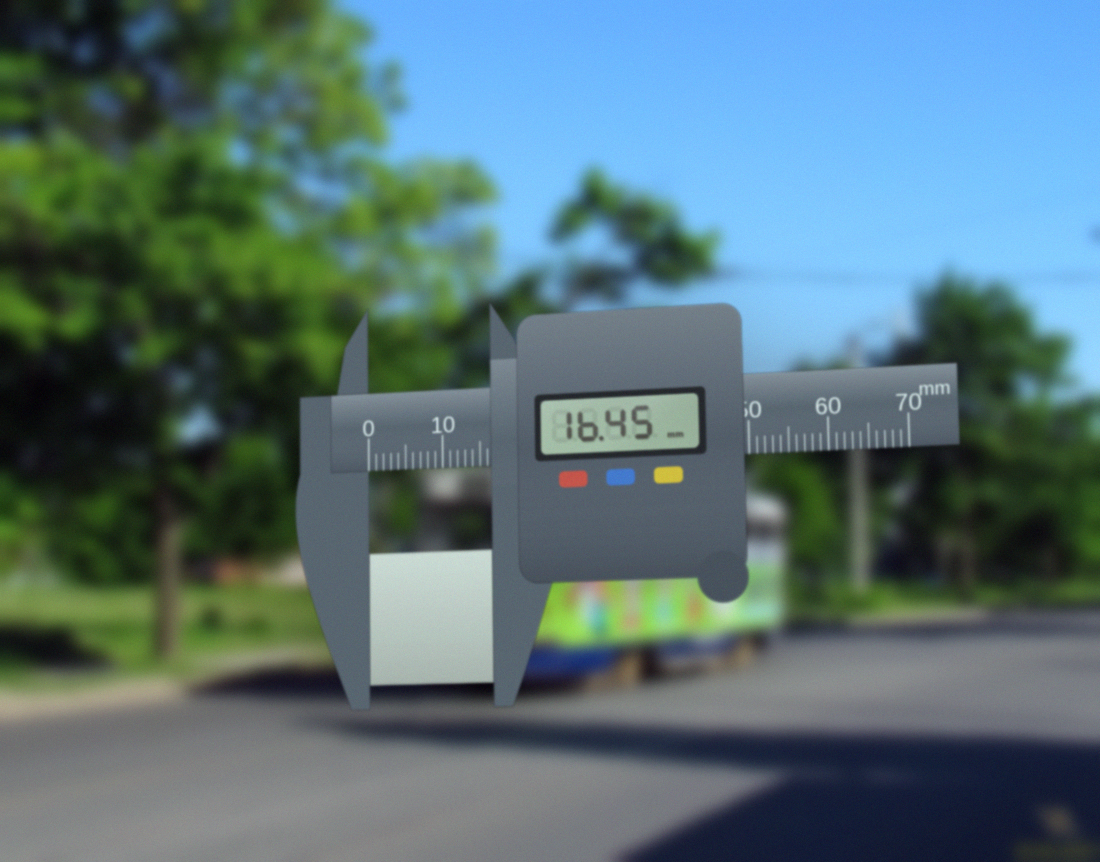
16.45 mm
